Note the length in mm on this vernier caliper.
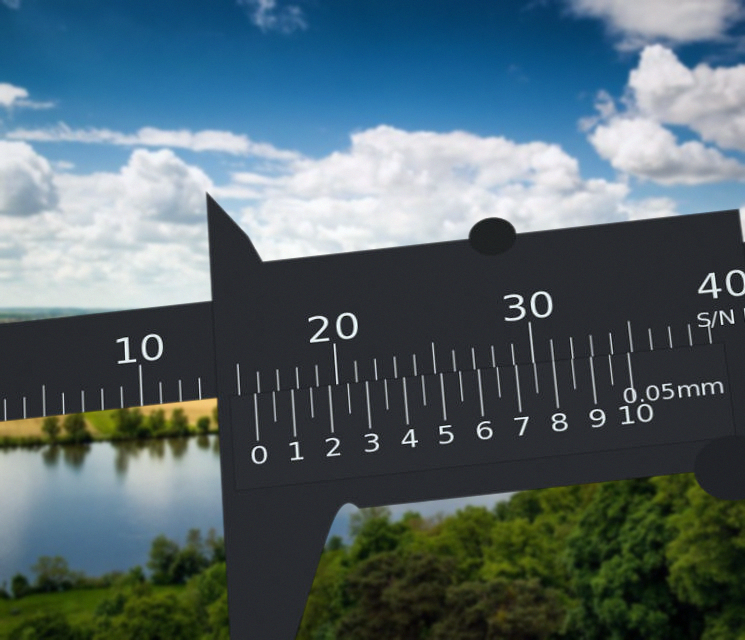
15.8 mm
